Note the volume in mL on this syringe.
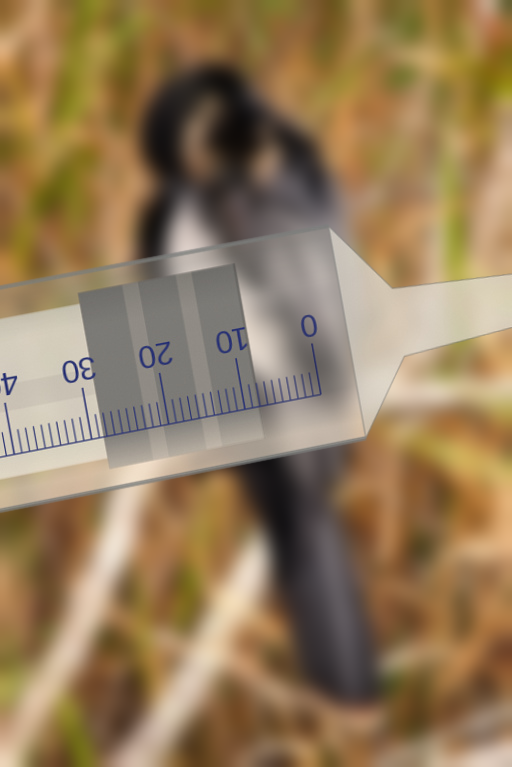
8 mL
